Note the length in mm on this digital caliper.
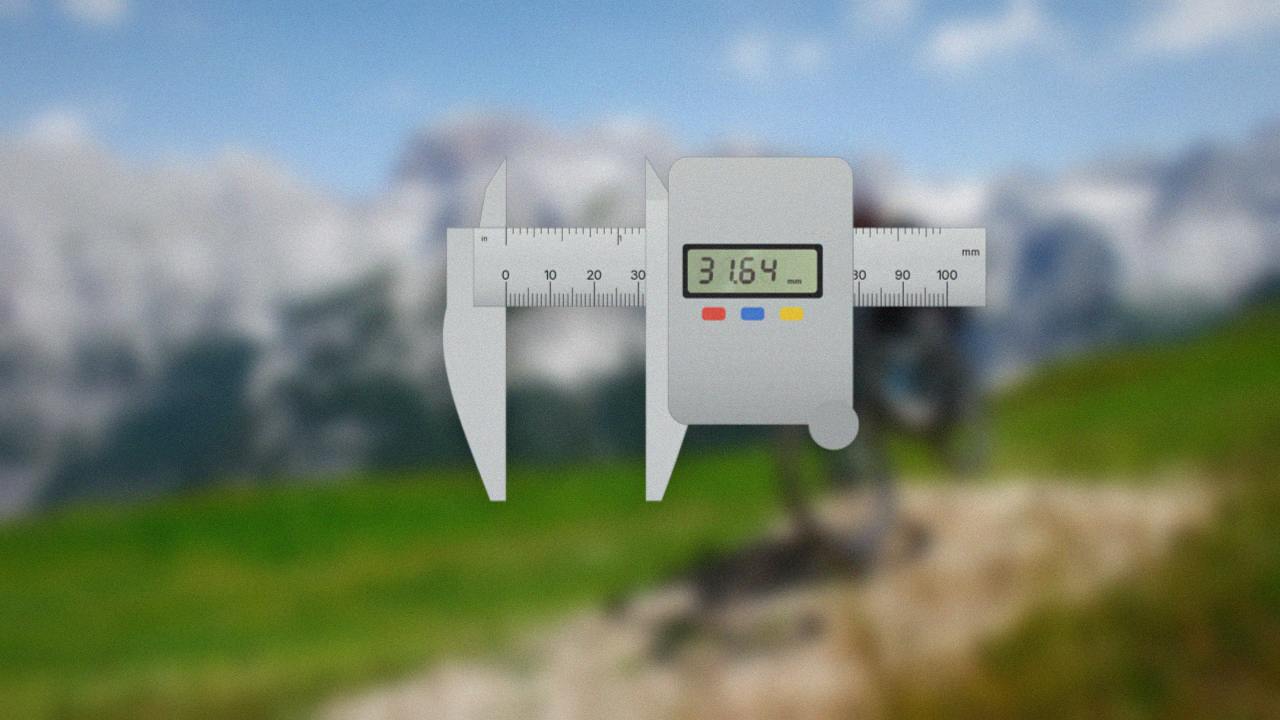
31.64 mm
